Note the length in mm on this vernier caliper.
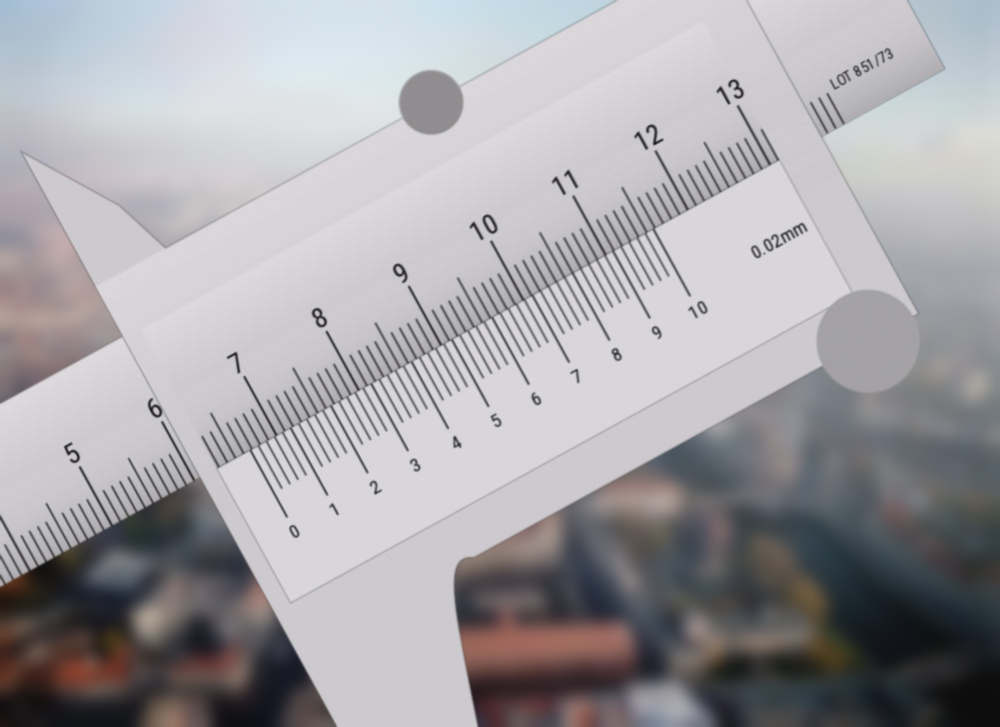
66.8 mm
